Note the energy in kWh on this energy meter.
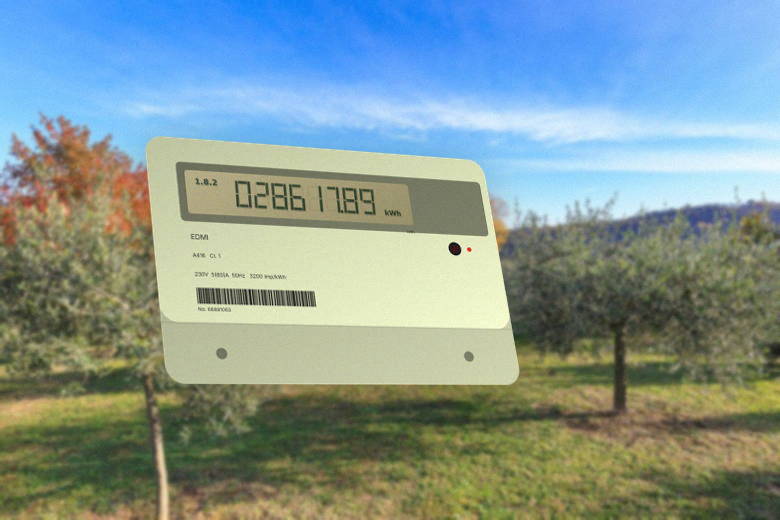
28617.89 kWh
